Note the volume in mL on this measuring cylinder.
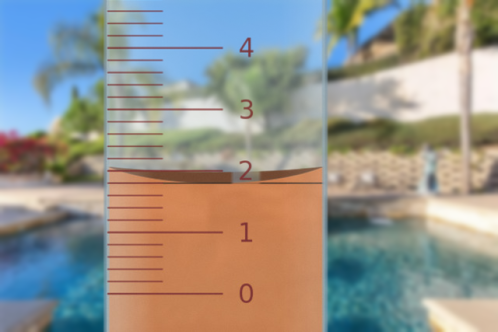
1.8 mL
